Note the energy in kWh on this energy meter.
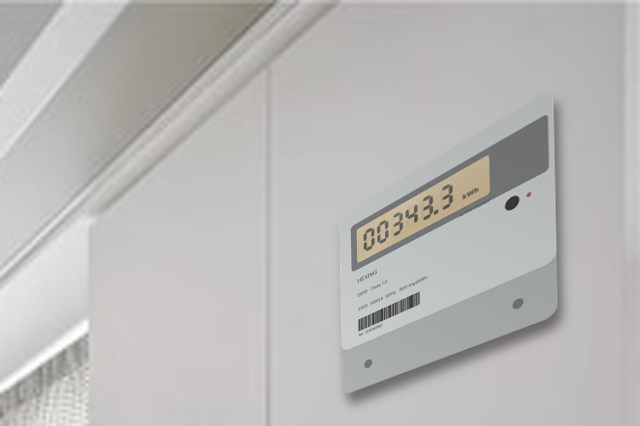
343.3 kWh
